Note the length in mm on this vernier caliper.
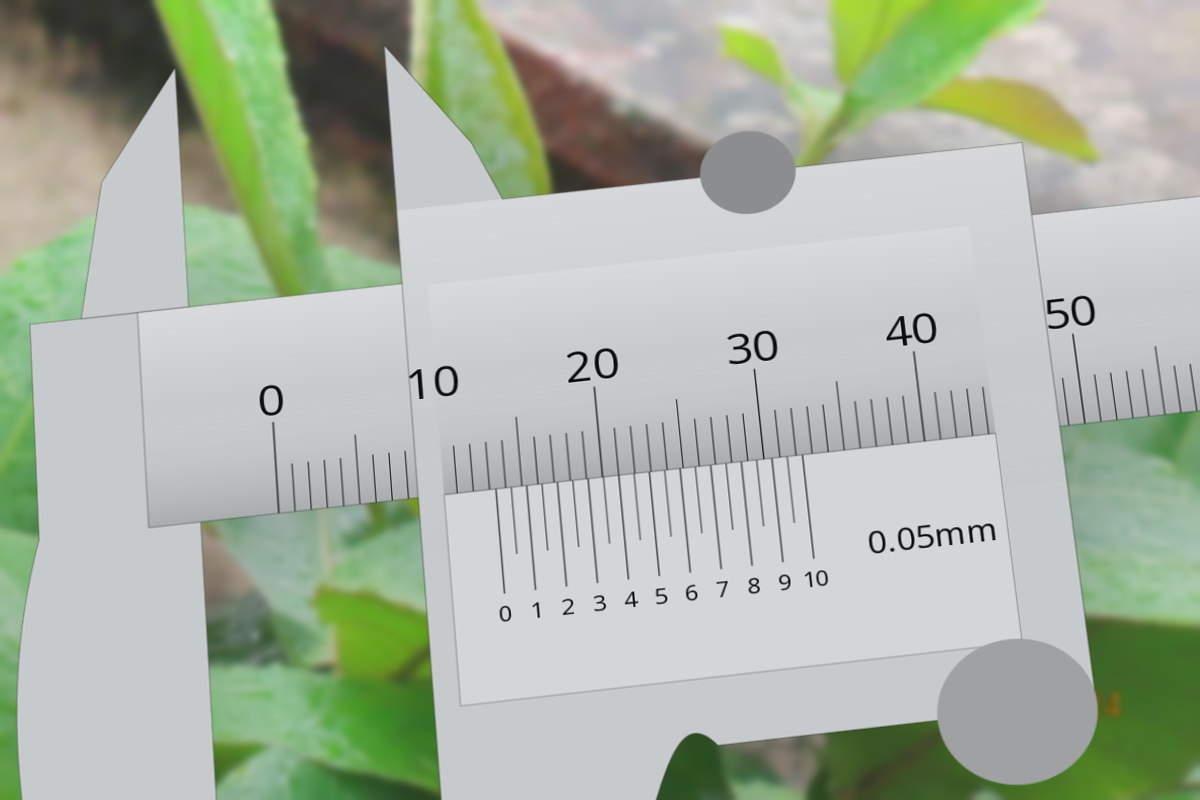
13.4 mm
